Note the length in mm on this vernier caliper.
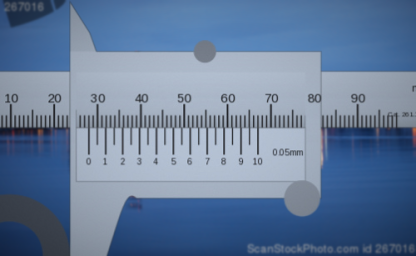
28.0 mm
